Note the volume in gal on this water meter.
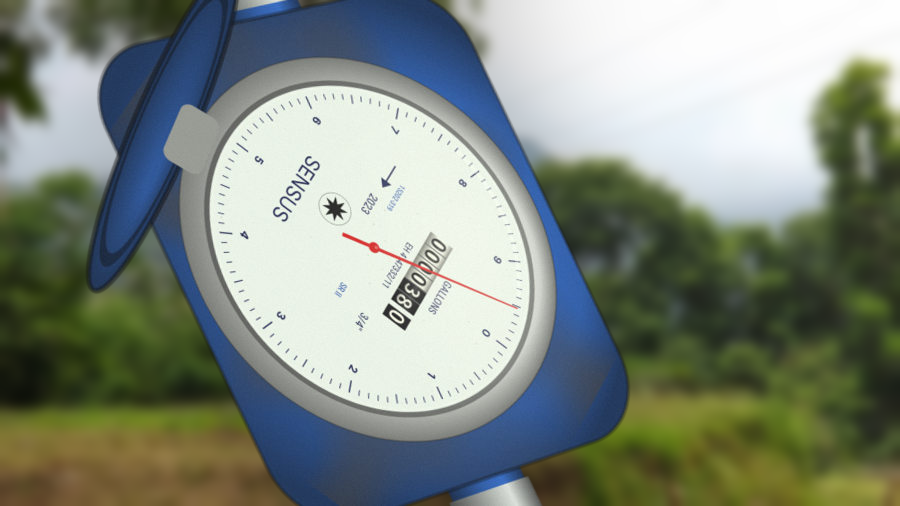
379.5 gal
